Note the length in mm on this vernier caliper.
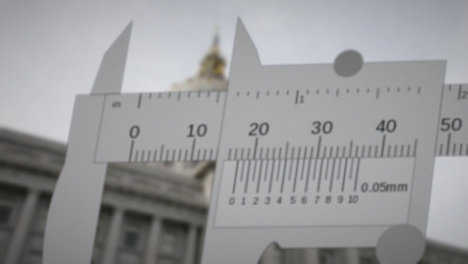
17.5 mm
